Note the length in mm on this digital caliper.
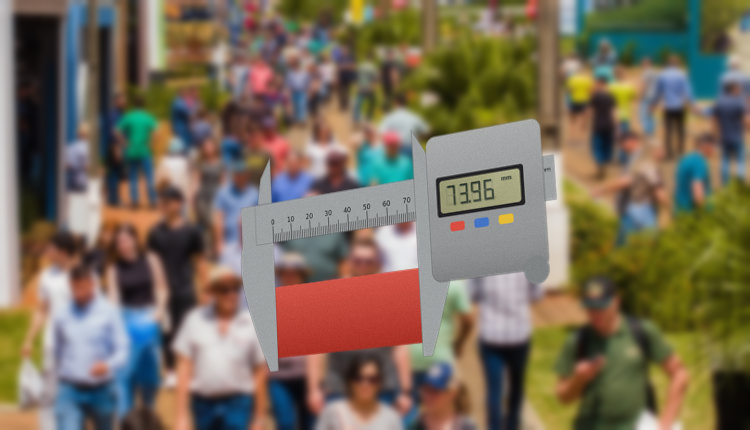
73.96 mm
